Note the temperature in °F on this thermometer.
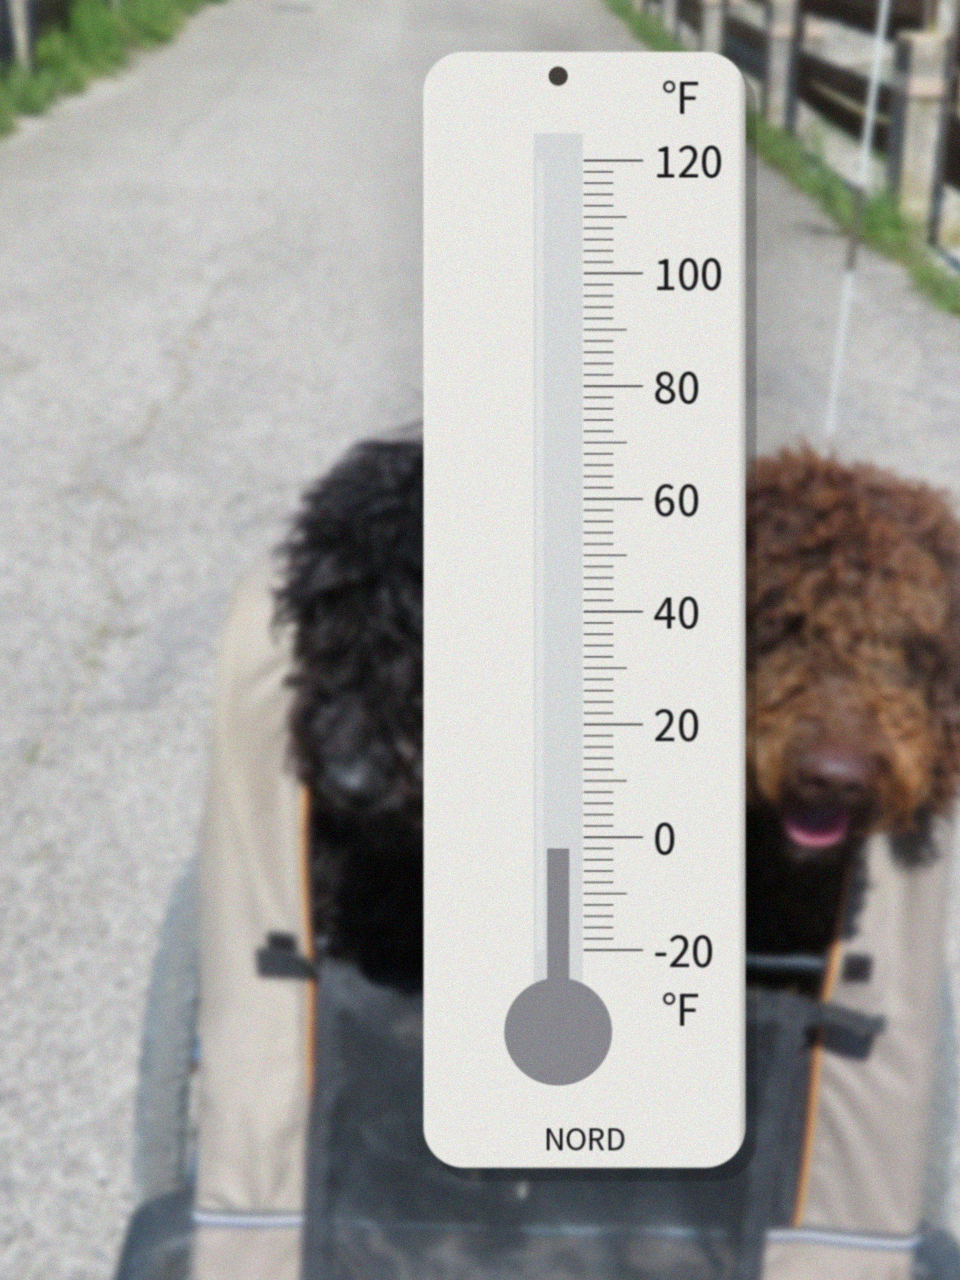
-2 °F
